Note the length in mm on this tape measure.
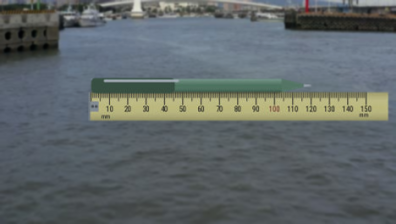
120 mm
